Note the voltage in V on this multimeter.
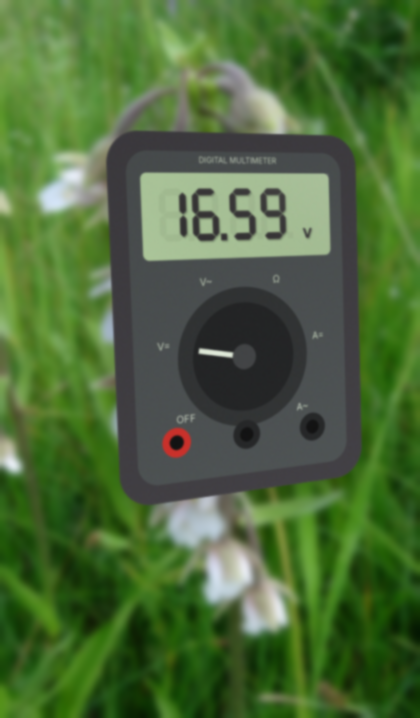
16.59 V
